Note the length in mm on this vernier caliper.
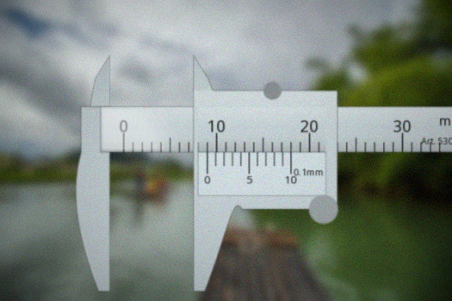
9.0 mm
